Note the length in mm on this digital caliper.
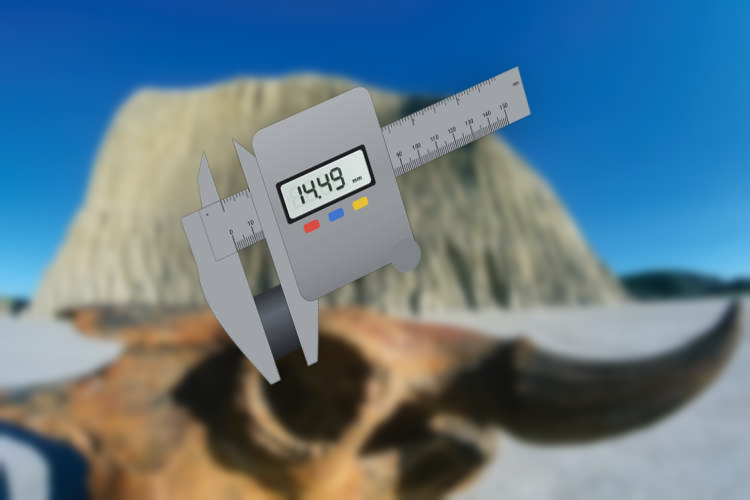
14.49 mm
